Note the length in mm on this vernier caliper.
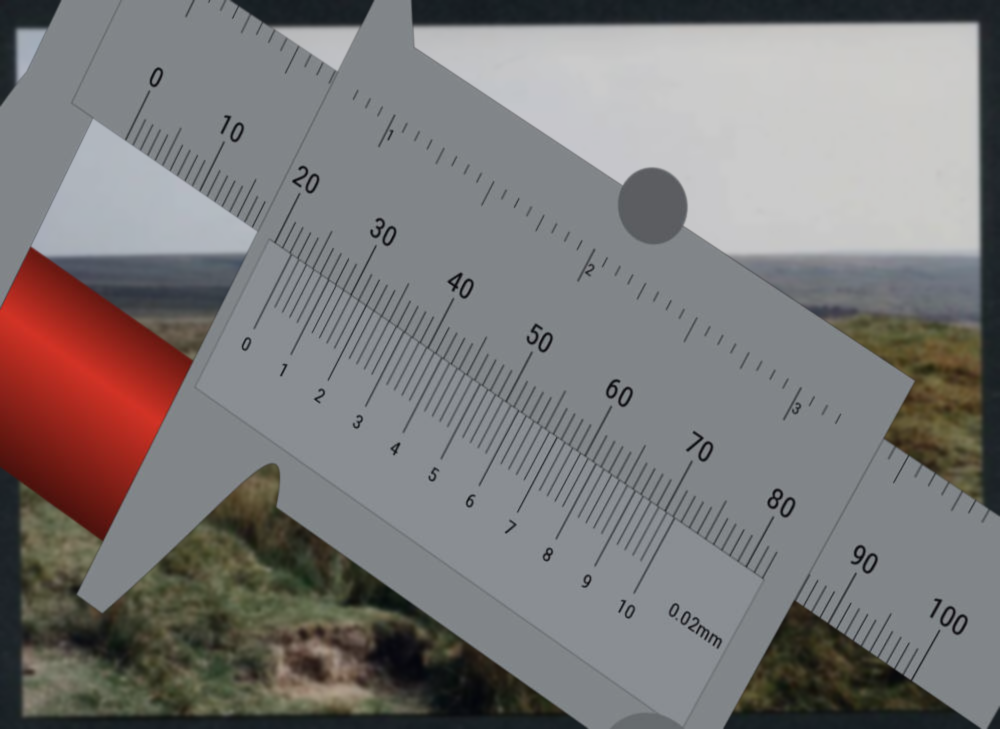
22.2 mm
